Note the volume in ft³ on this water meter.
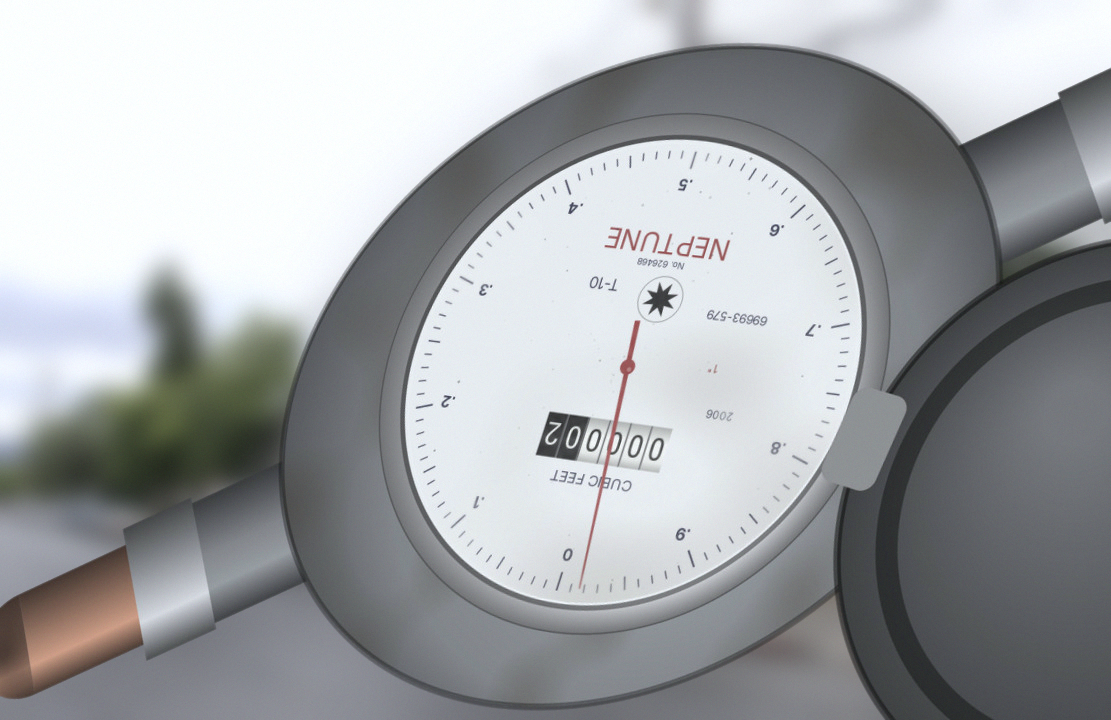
1.98 ft³
